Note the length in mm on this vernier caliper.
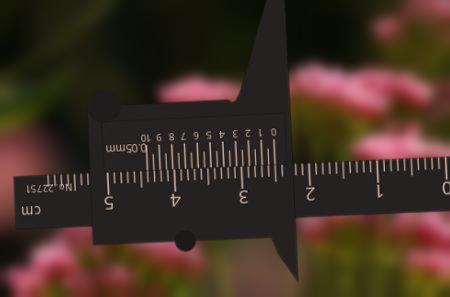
25.0 mm
